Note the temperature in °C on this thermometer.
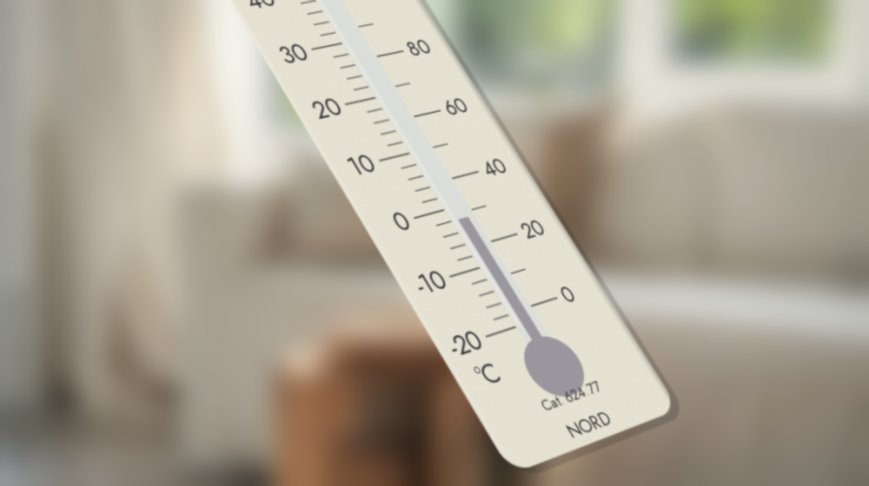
-2 °C
